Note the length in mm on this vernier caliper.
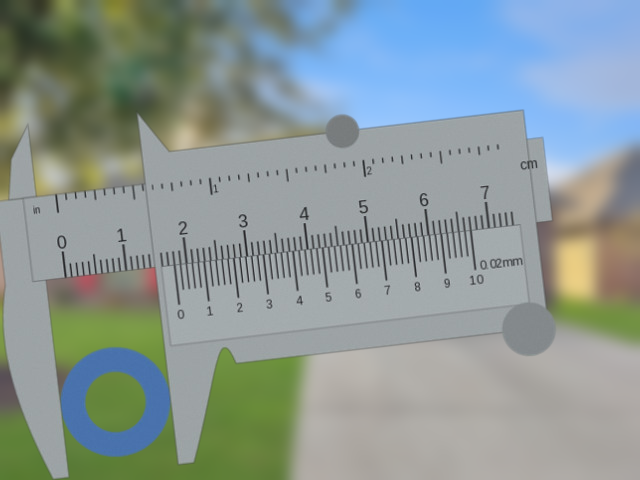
18.0 mm
